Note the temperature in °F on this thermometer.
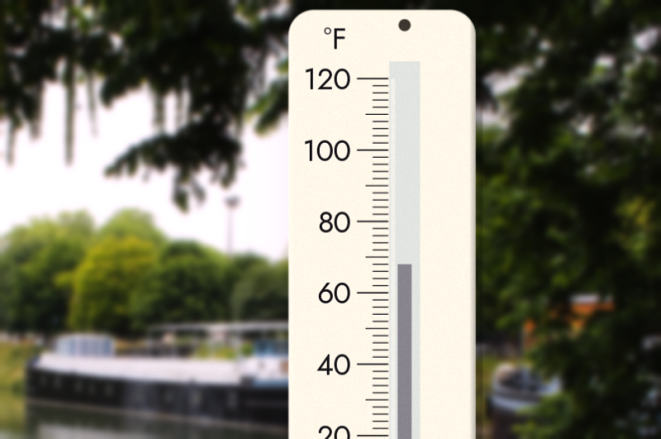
68 °F
